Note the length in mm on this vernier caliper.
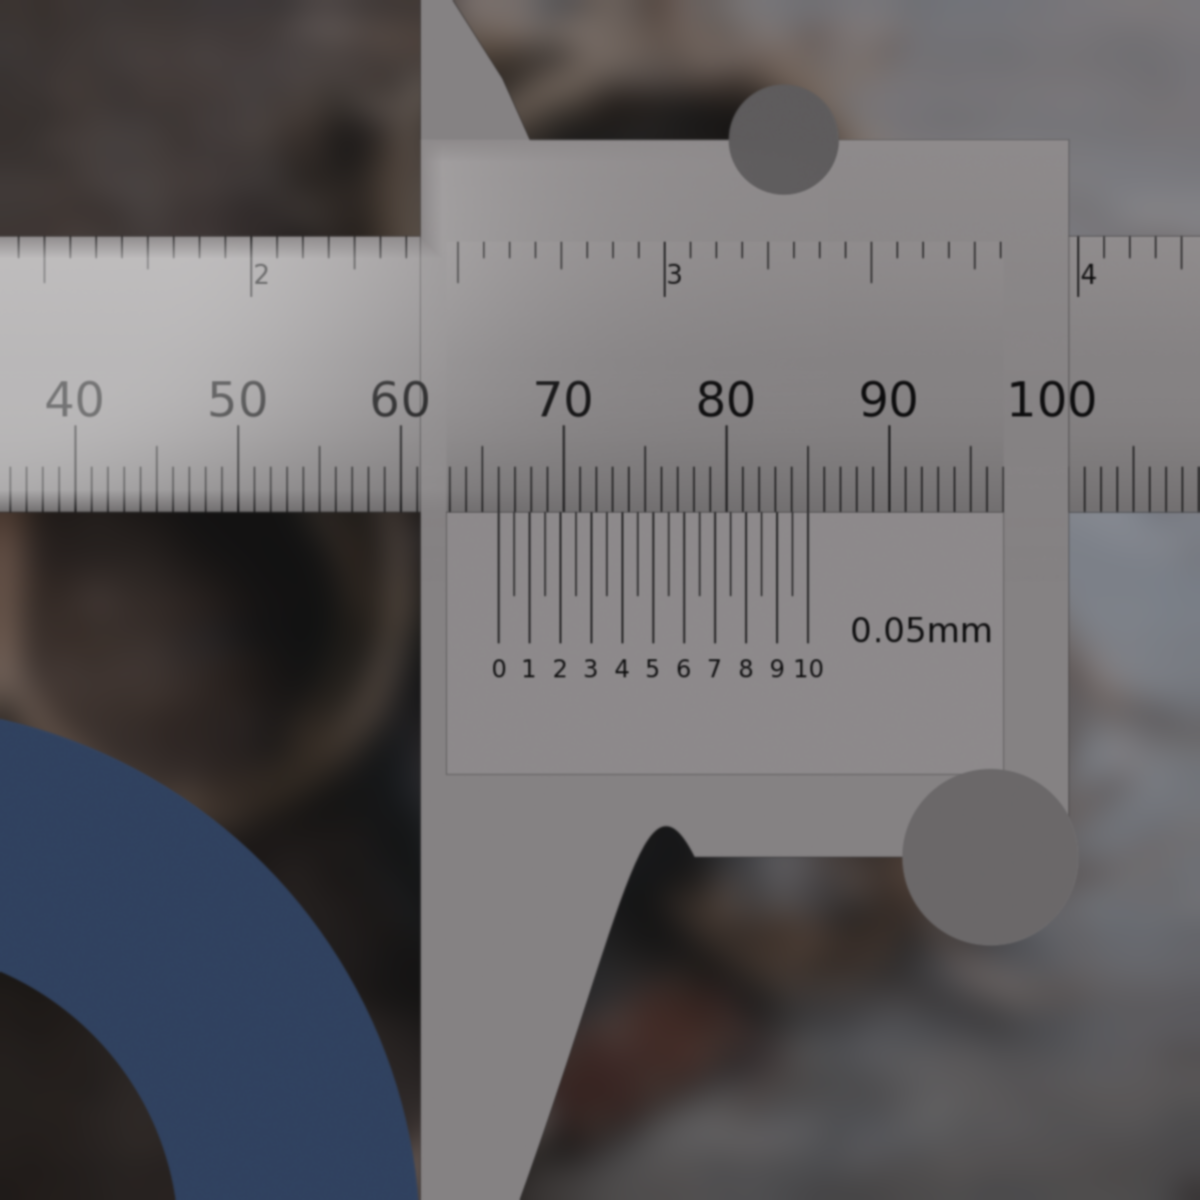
66.0 mm
